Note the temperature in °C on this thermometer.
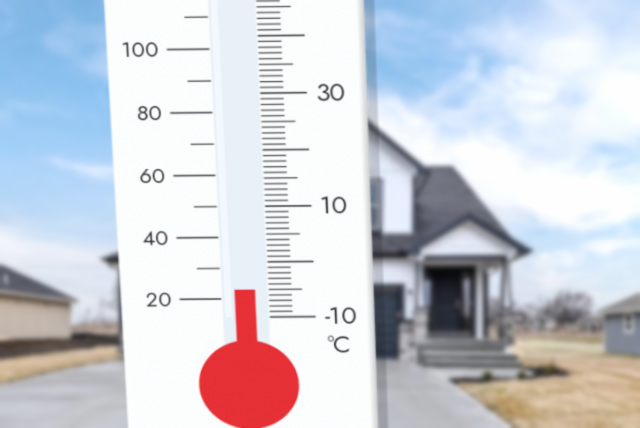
-5 °C
